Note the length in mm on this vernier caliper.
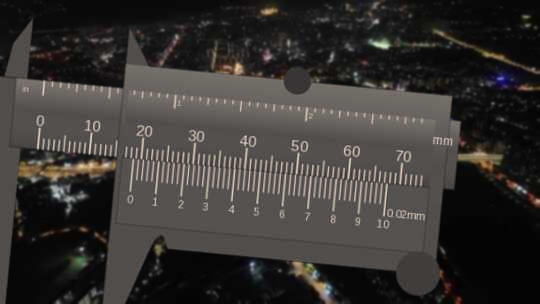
18.5 mm
